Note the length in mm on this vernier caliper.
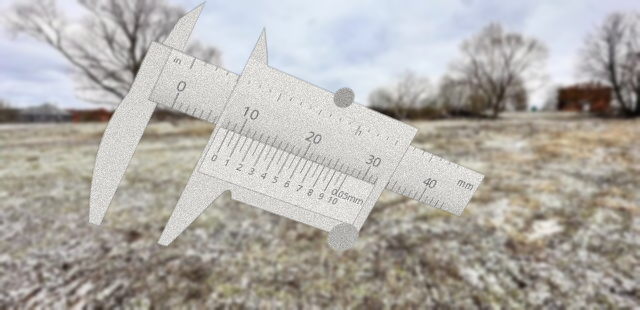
8.4 mm
